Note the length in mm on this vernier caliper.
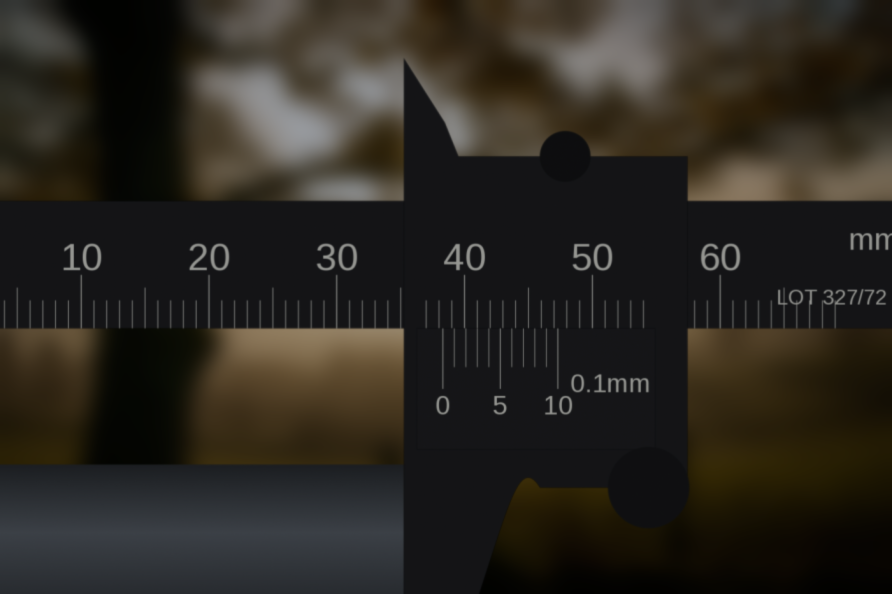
38.3 mm
